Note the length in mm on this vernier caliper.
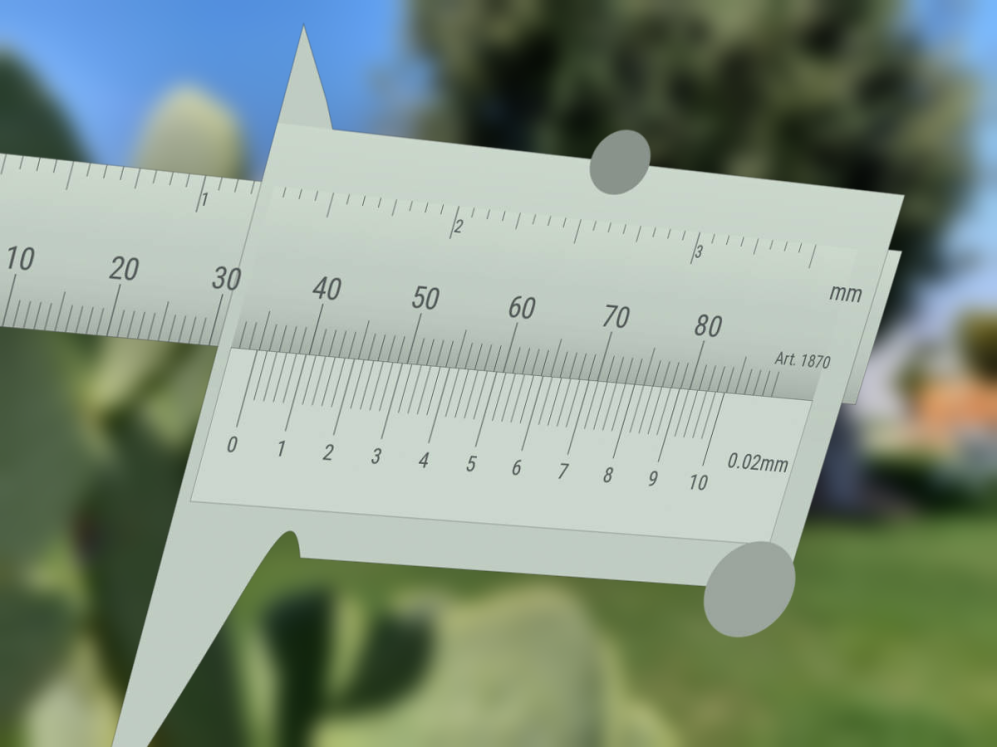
34.8 mm
